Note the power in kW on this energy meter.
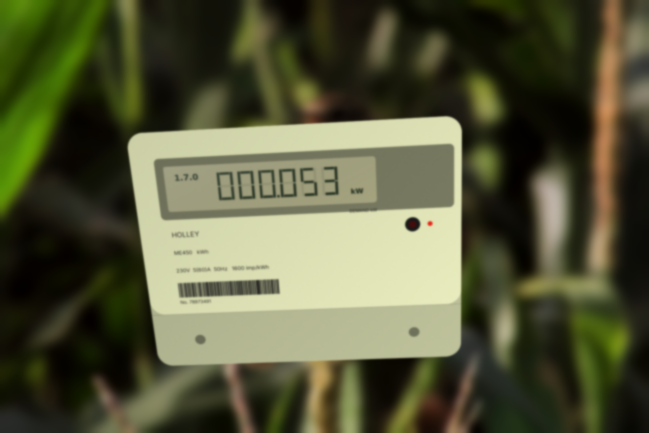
0.053 kW
